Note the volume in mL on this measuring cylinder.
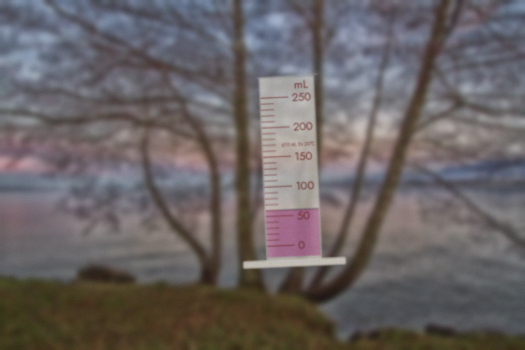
60 mL
